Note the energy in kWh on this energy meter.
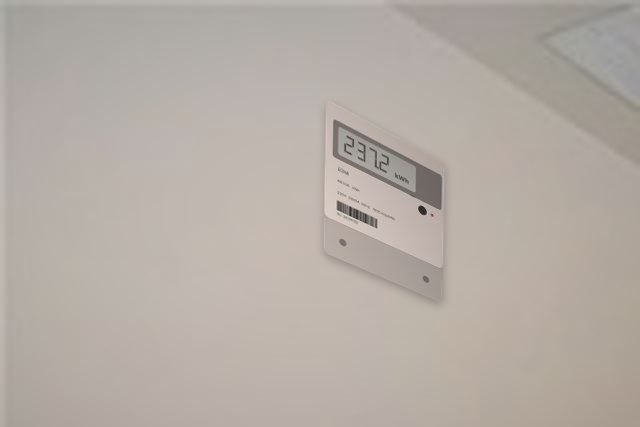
237.2 kWh
